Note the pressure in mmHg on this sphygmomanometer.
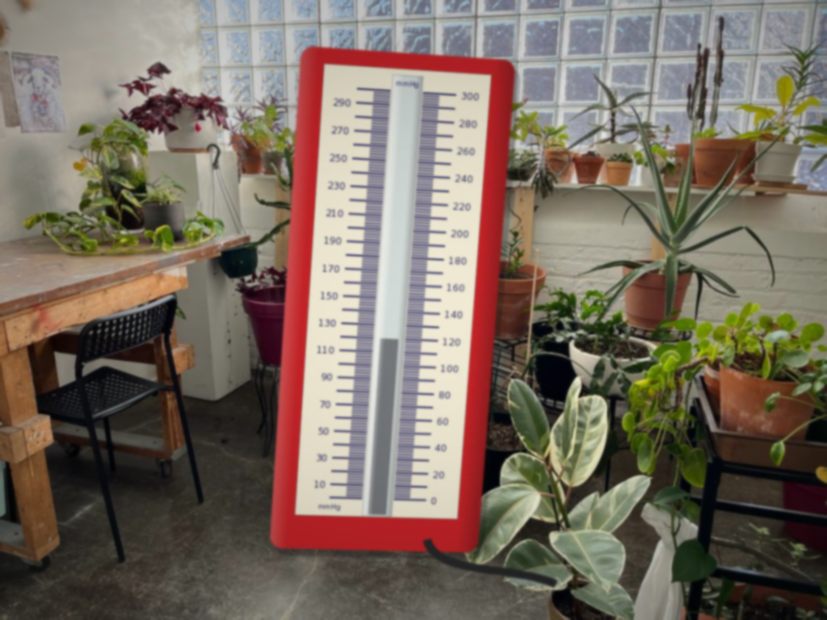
120 mmHg
